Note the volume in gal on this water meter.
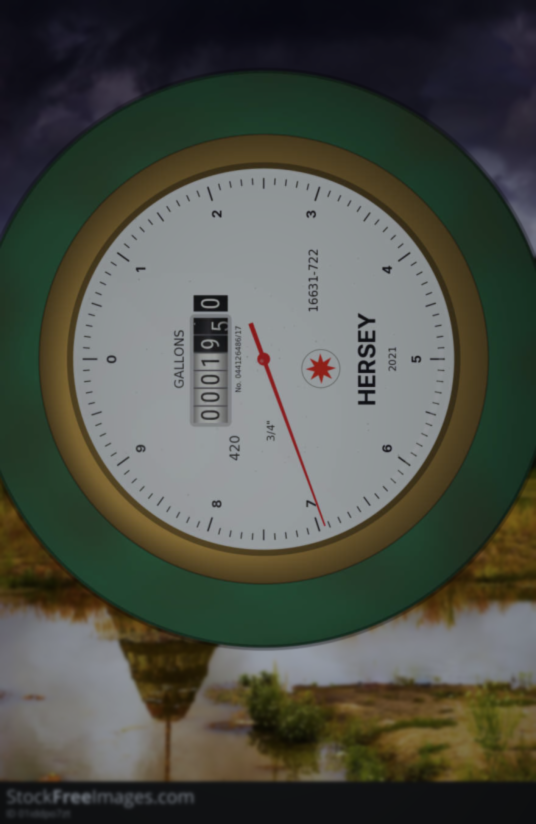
1946.9 gal
